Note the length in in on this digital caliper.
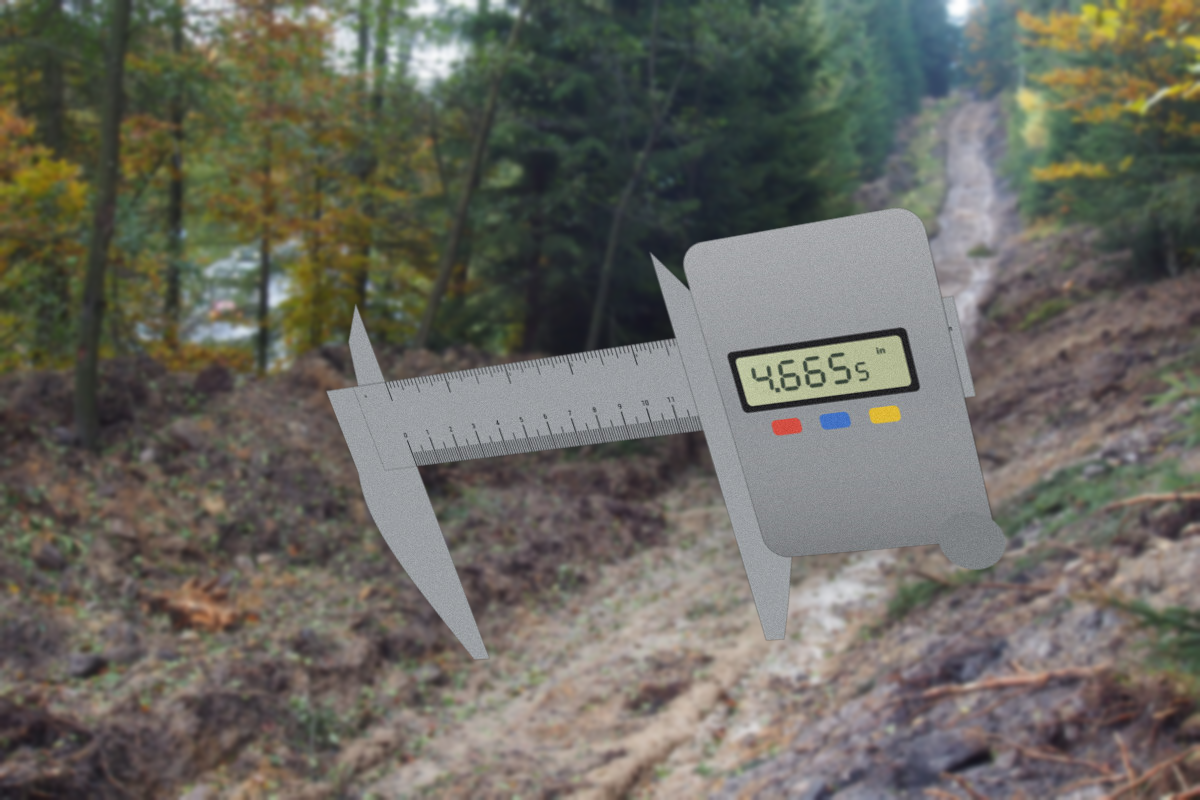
4.6655 in
